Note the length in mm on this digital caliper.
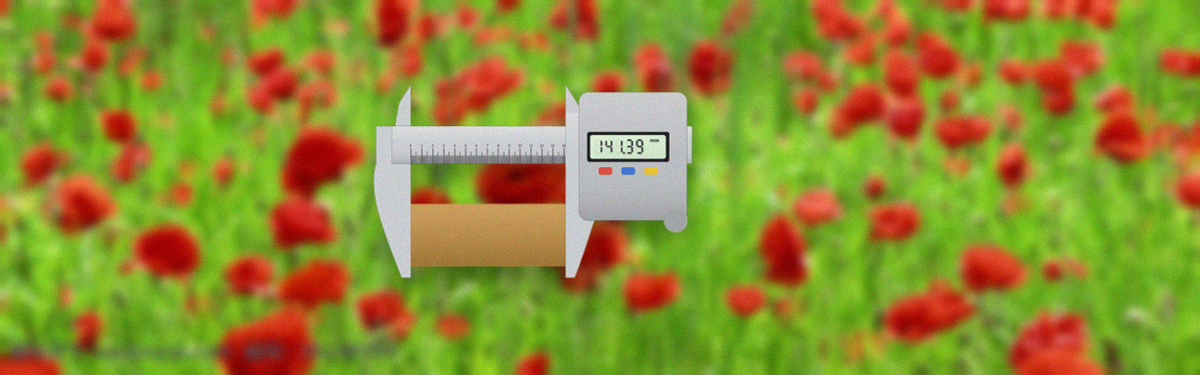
141.39 mm
